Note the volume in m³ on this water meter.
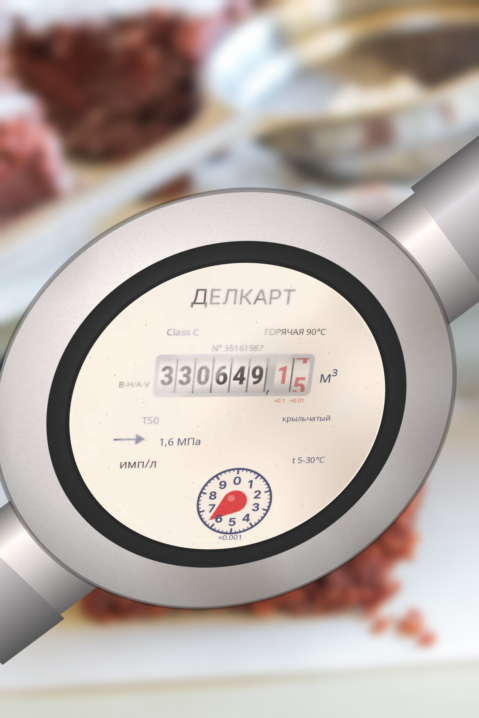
330649.146 m³
